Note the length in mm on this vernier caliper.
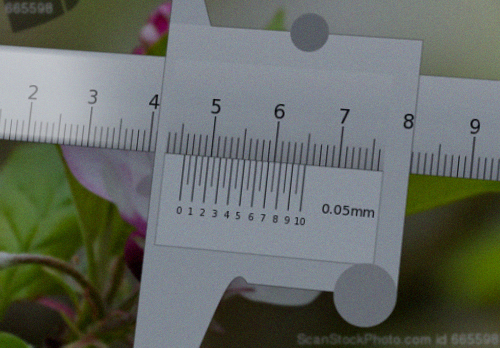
45.8 mm
